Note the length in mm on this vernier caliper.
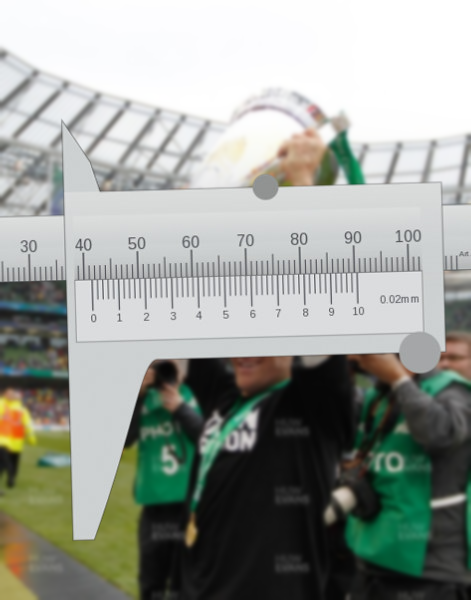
41.5 mm
